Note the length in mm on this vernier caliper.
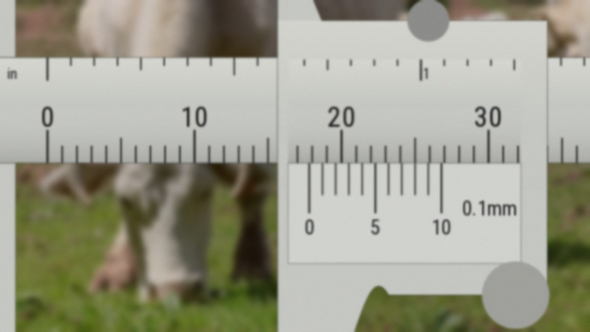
17.8 mm
